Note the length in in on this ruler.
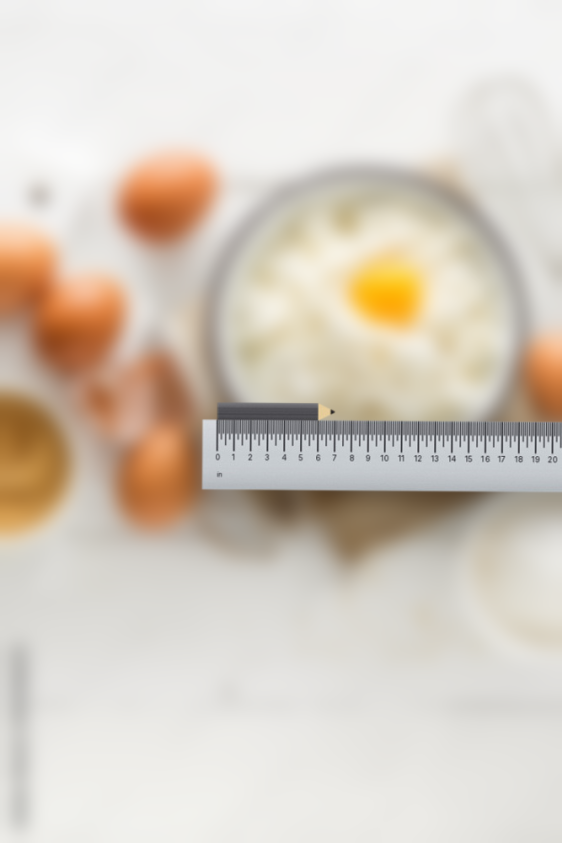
7 in
